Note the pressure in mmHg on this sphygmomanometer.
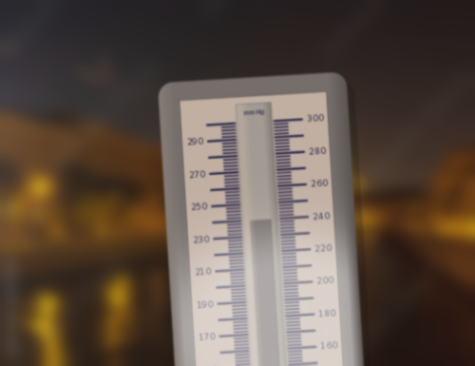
240 mmHg
